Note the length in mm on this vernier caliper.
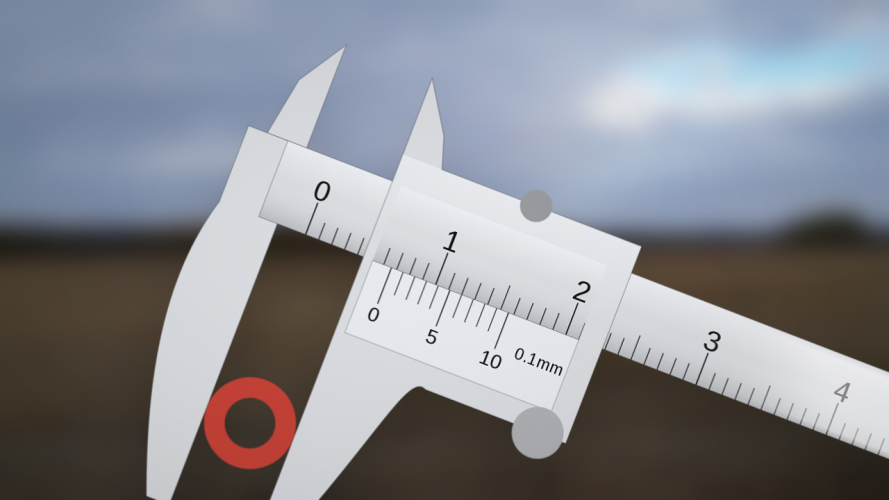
6.6 mm
